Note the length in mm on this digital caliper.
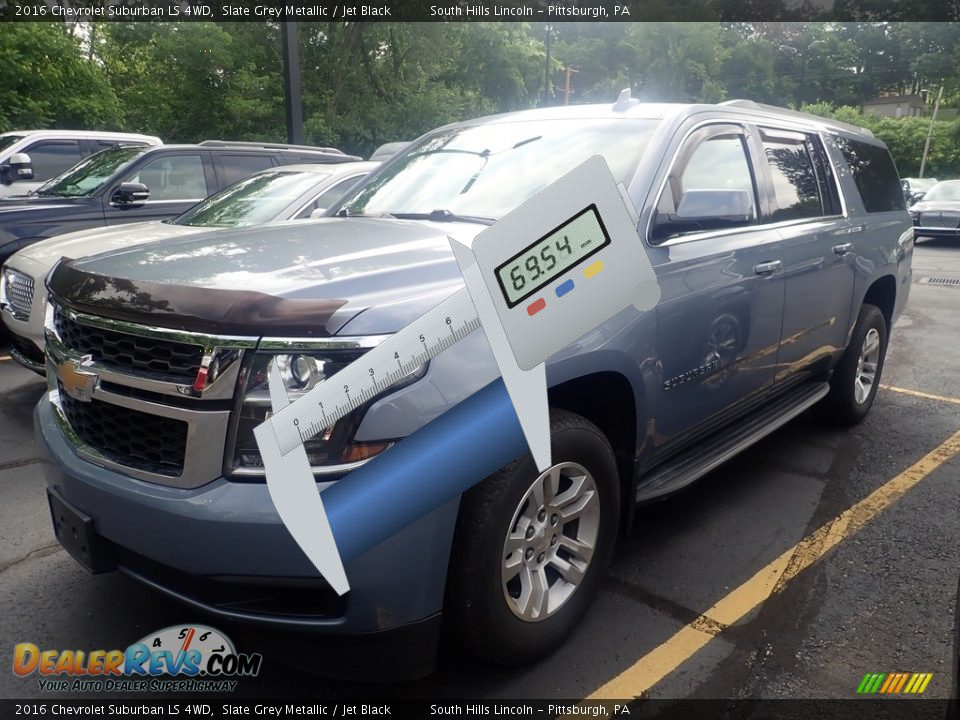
69.54 mm
